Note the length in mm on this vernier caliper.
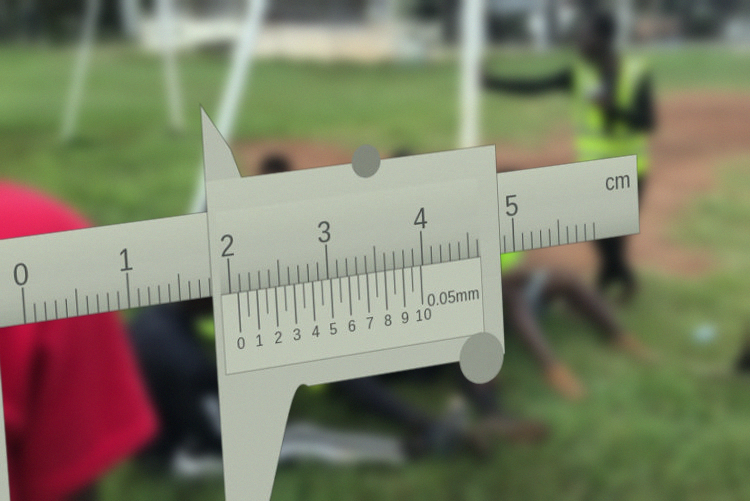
20.8 mm
